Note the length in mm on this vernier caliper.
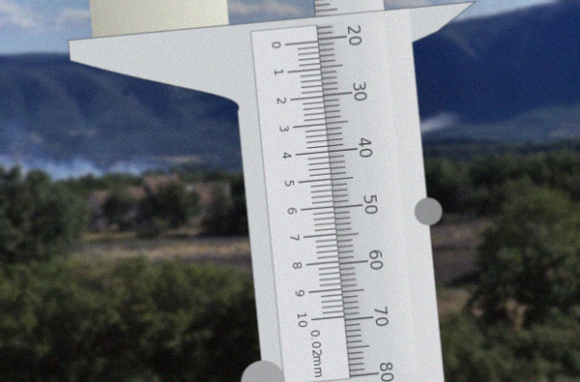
20.4 mm
